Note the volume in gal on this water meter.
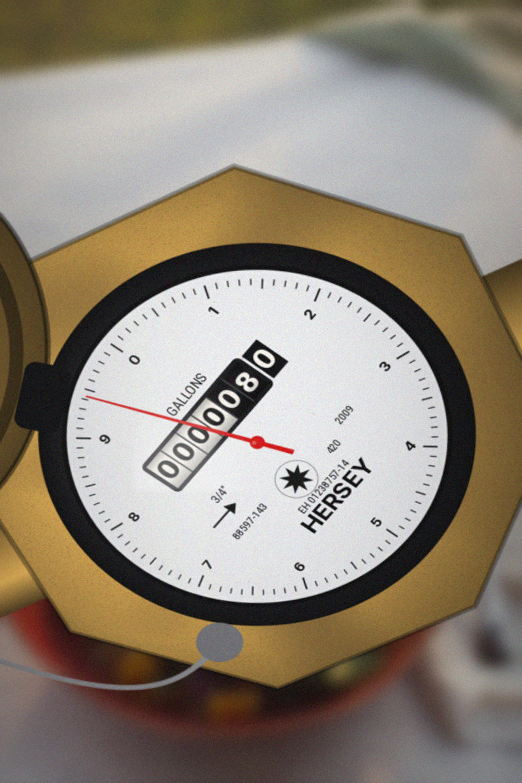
79.4 gal
